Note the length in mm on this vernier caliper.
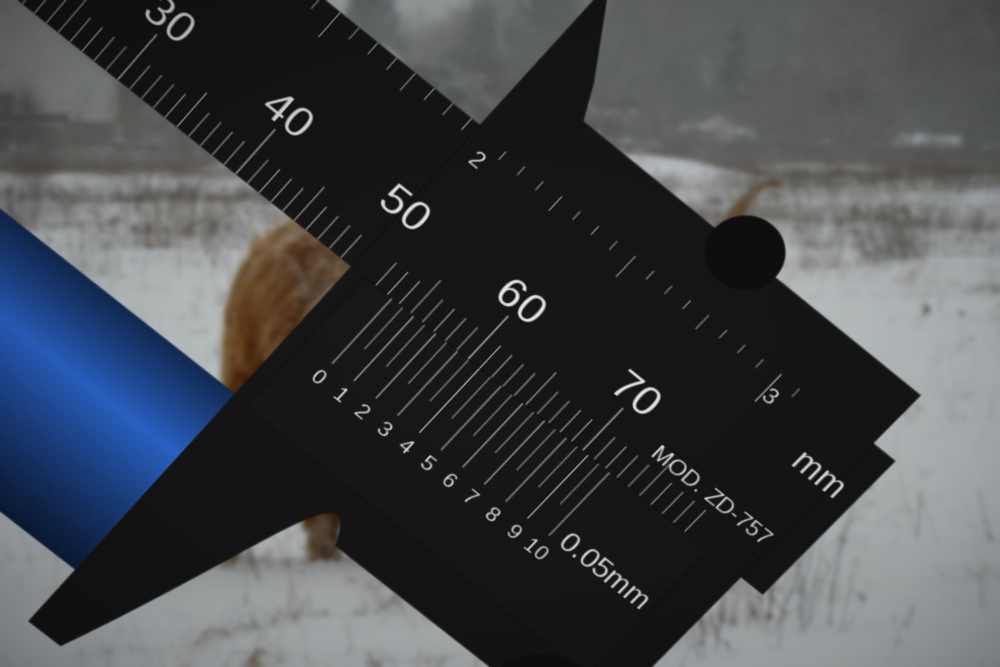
53.4 mm
